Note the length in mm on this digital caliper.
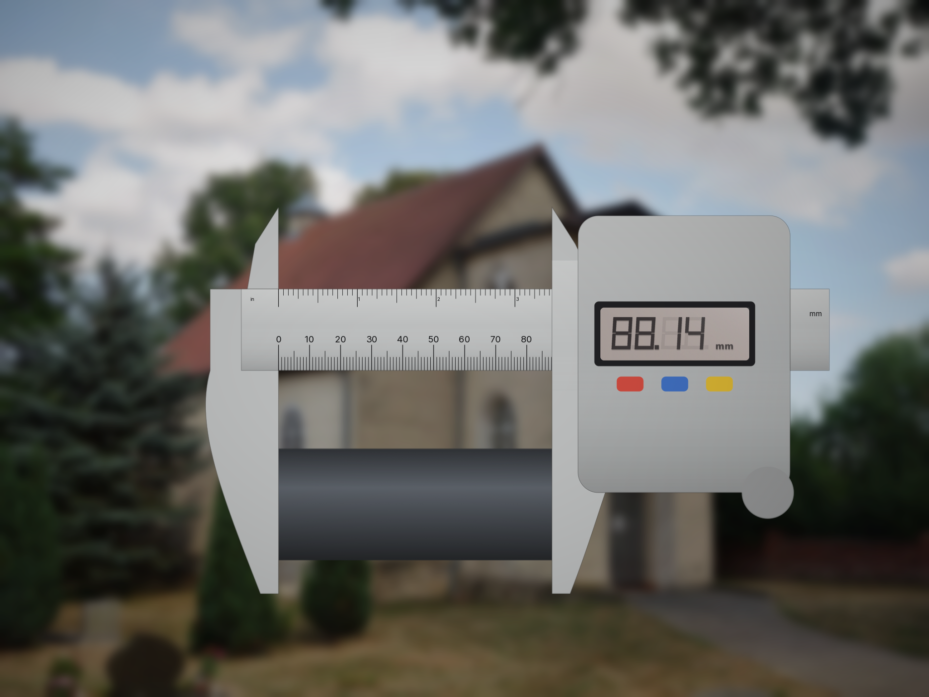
88.14 mm
